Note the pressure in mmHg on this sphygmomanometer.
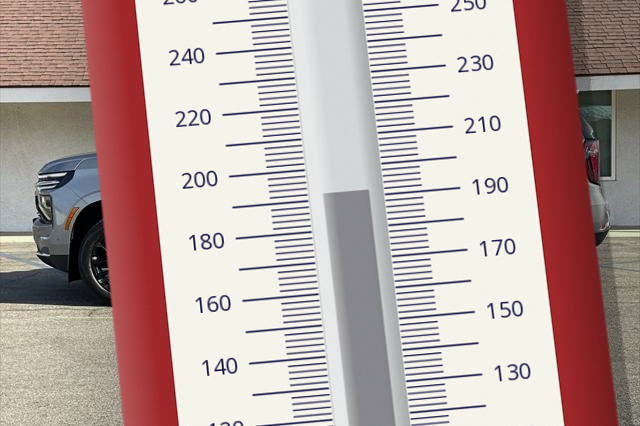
192 mmHg
